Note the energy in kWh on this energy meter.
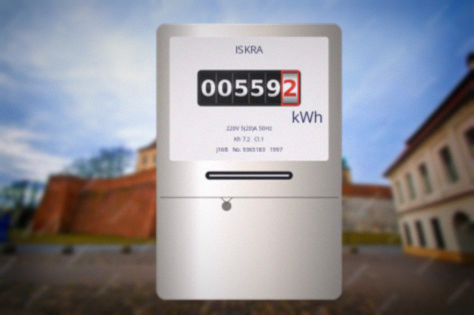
559.2 kWh
